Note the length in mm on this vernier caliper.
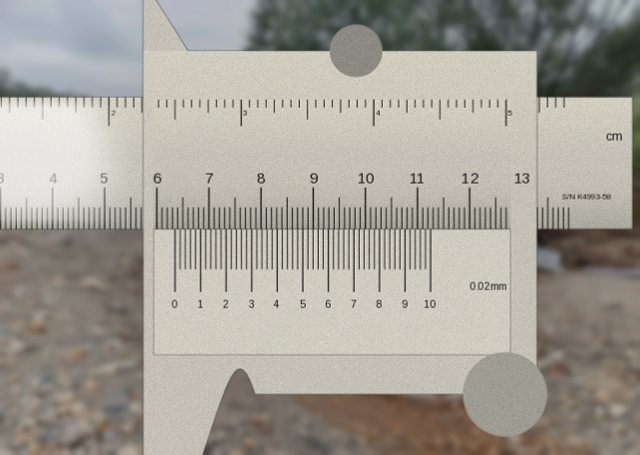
63.5 mm
